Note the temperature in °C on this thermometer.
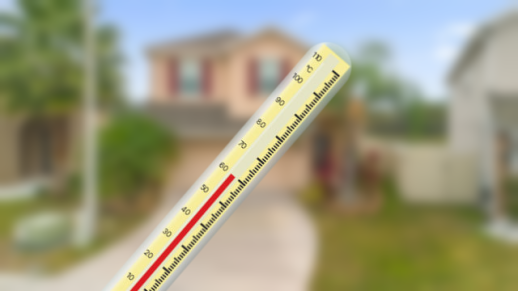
60 °C
